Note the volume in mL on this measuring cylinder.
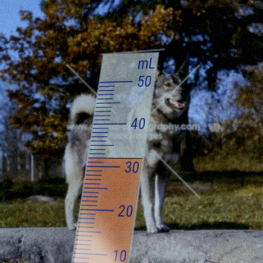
32 mL
